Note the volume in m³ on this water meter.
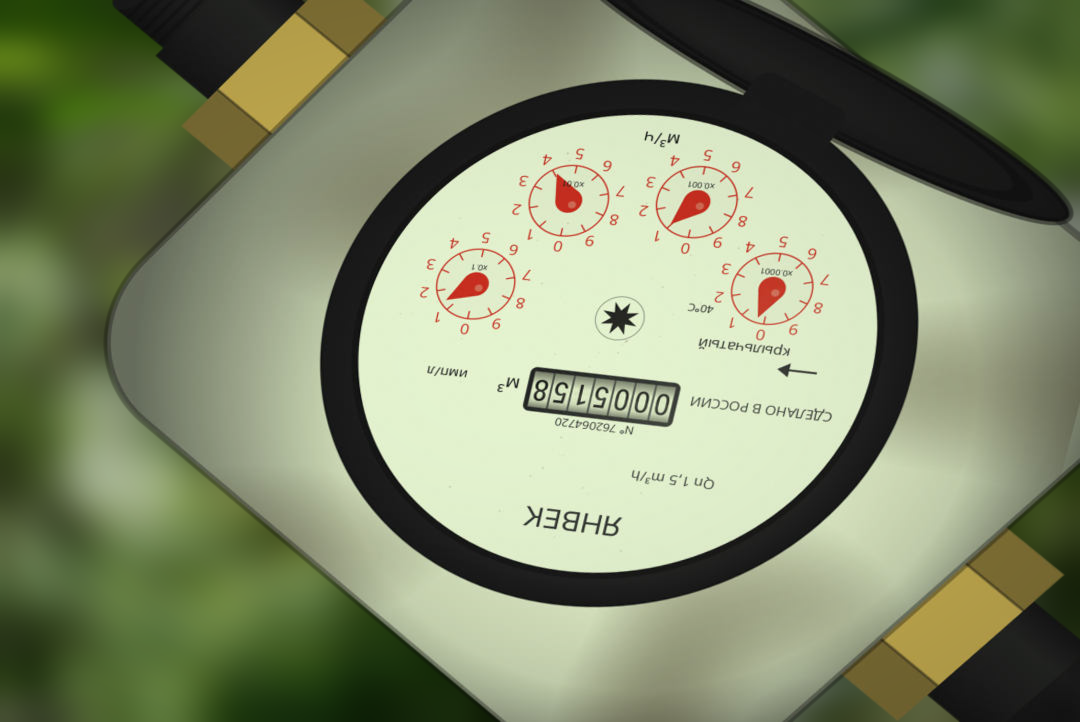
5158.1410 m³
